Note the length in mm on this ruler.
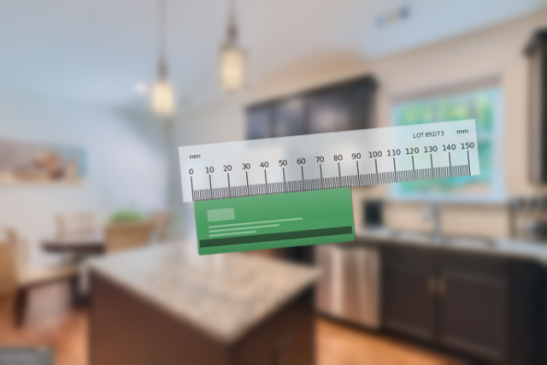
85 mm
